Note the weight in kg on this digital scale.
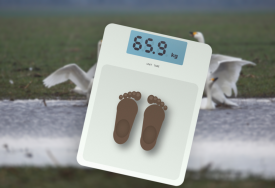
65.9 kg
